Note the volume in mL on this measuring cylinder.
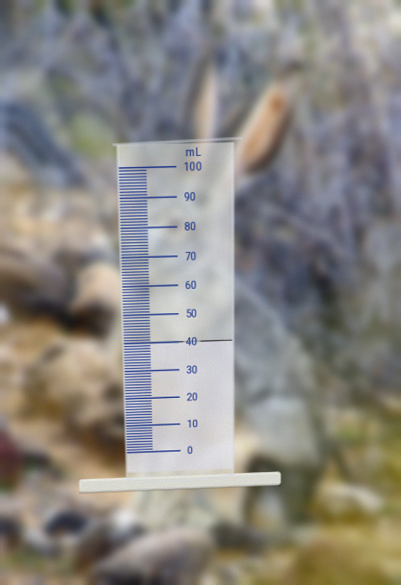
40 mL
